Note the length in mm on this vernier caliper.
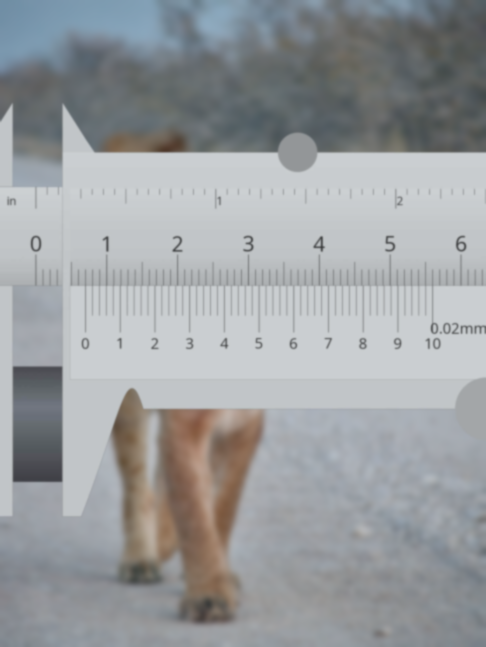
7.0 mm
